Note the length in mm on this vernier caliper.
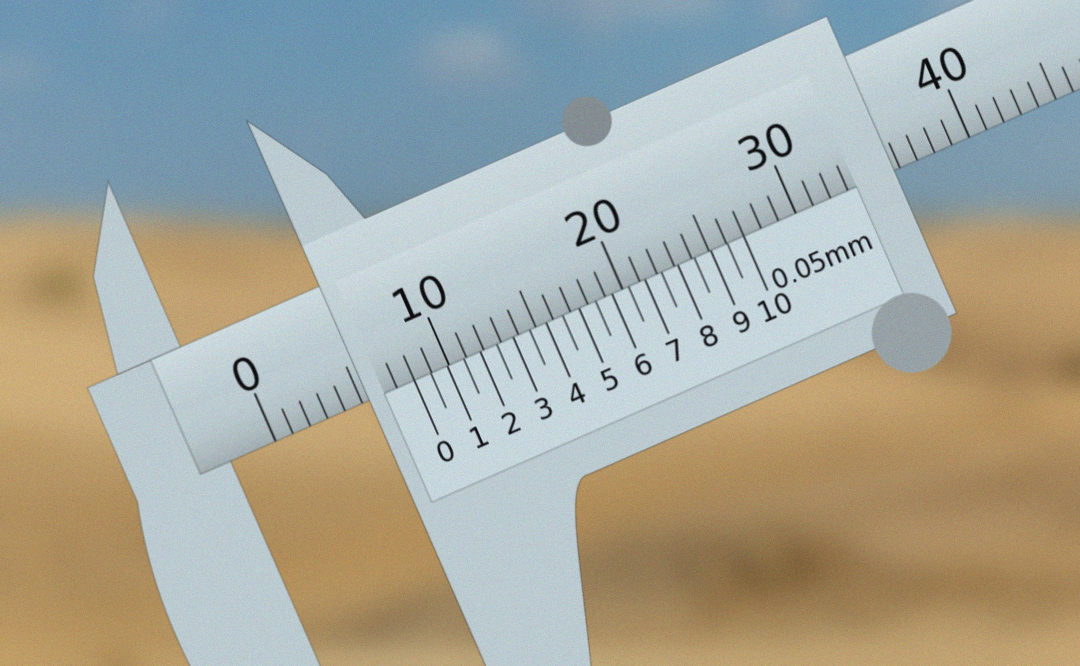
8.0 mm
